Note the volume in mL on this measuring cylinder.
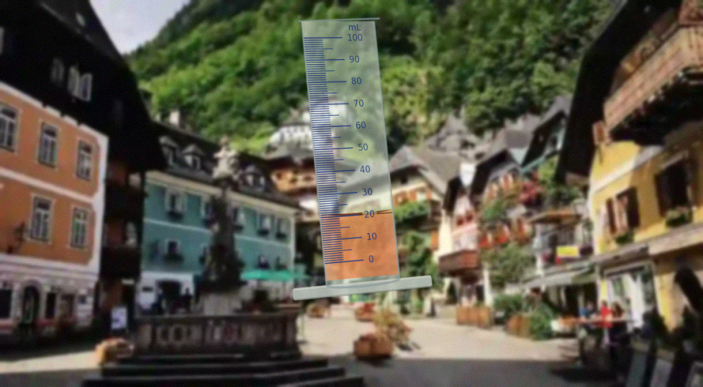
20 mL
